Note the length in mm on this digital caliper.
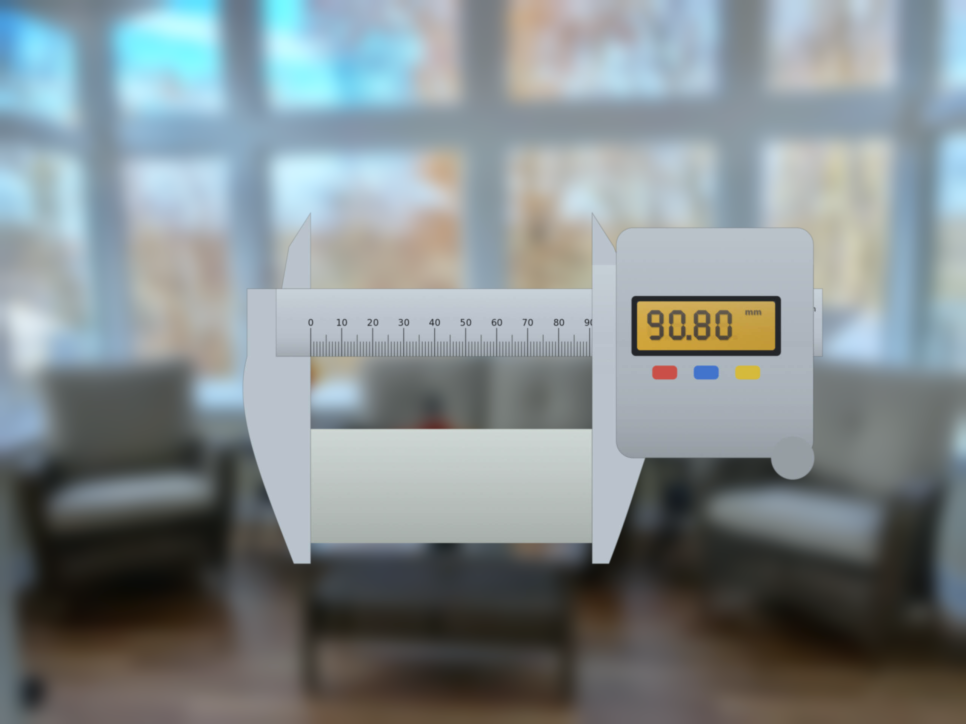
90.80 mm
